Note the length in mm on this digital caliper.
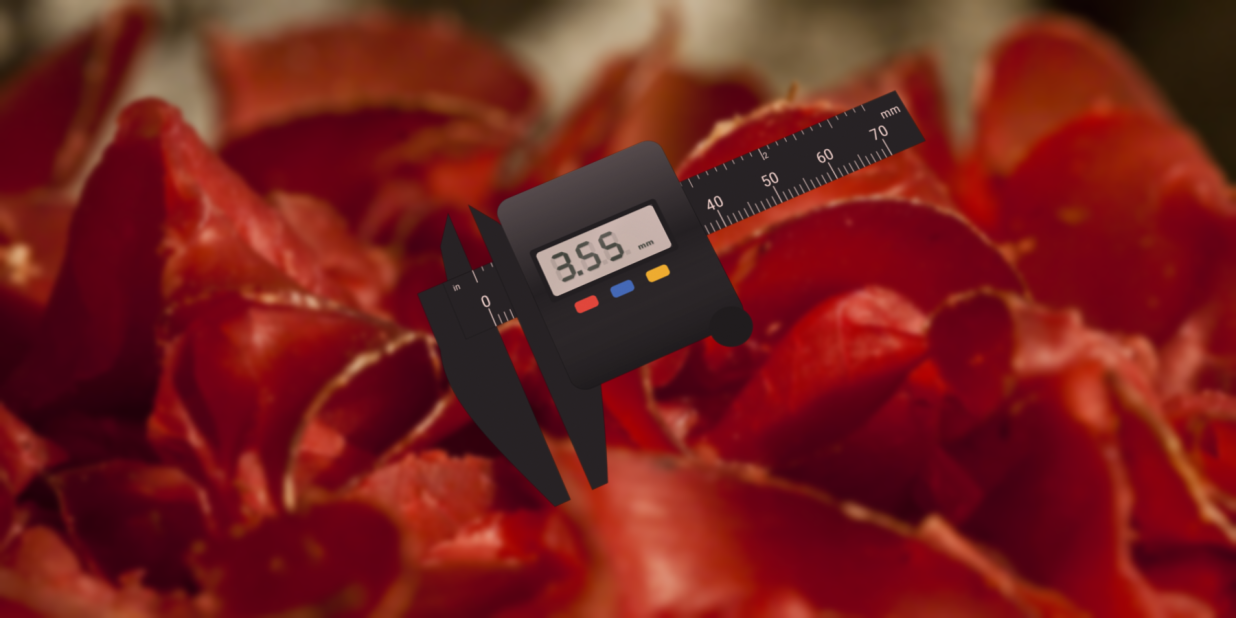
3.55 mm
